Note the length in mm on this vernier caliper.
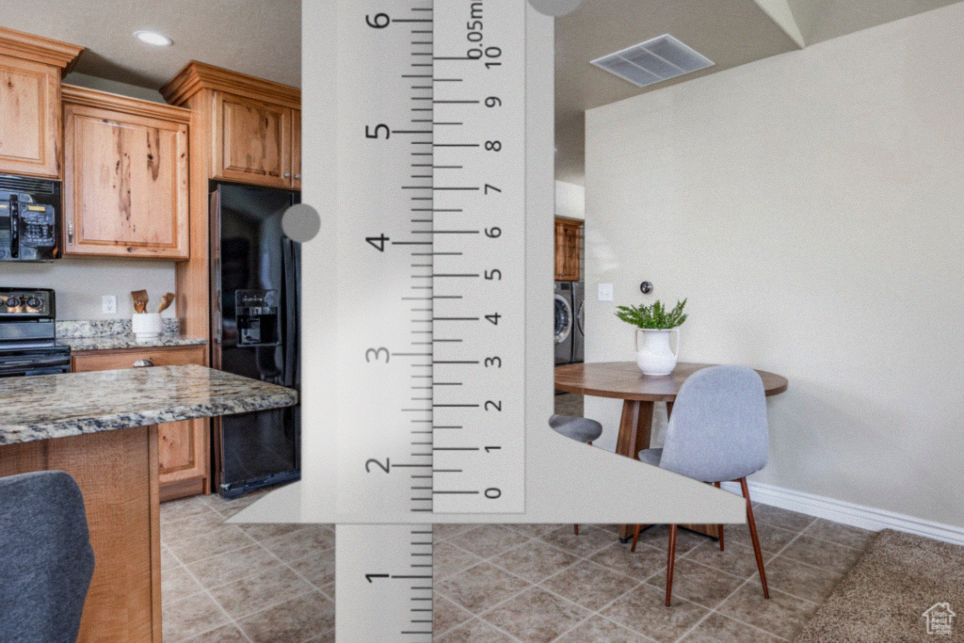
17.6 mm
